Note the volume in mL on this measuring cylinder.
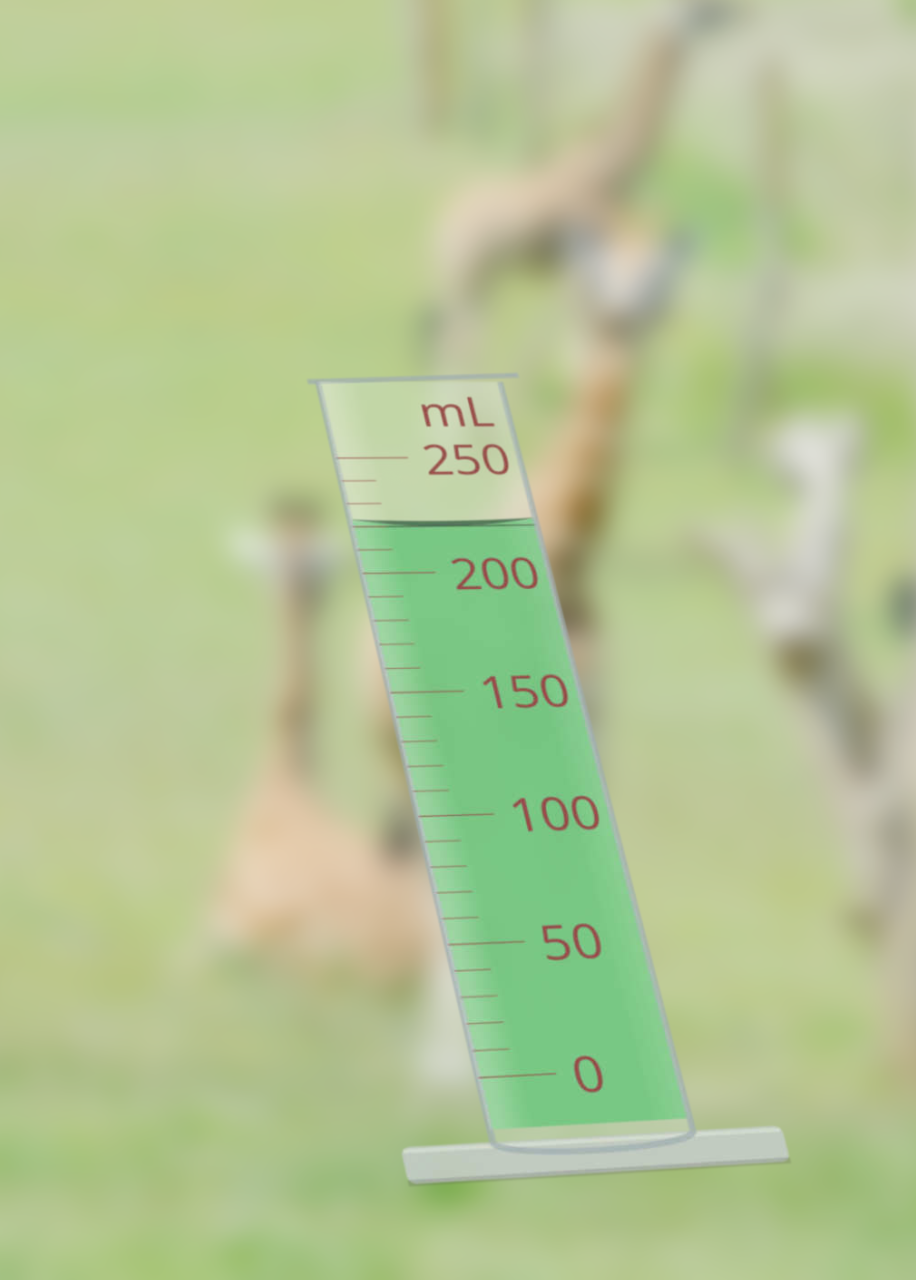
220 mL
